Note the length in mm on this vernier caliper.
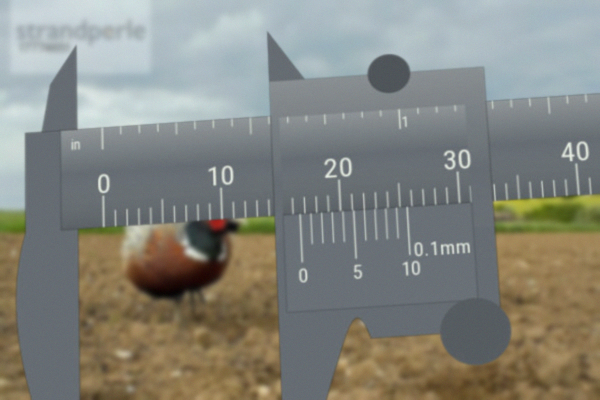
16.6 mm
